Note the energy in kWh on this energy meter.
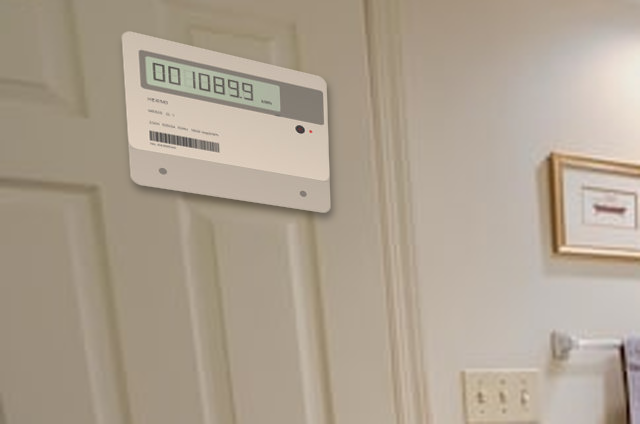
1089.9 kWh
